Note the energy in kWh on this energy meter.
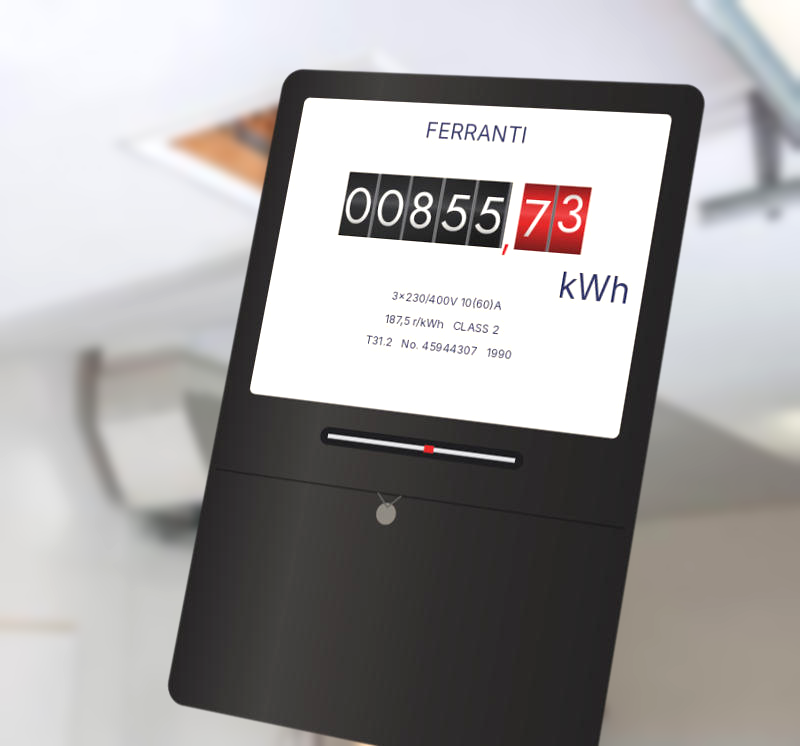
855.73 kWh
